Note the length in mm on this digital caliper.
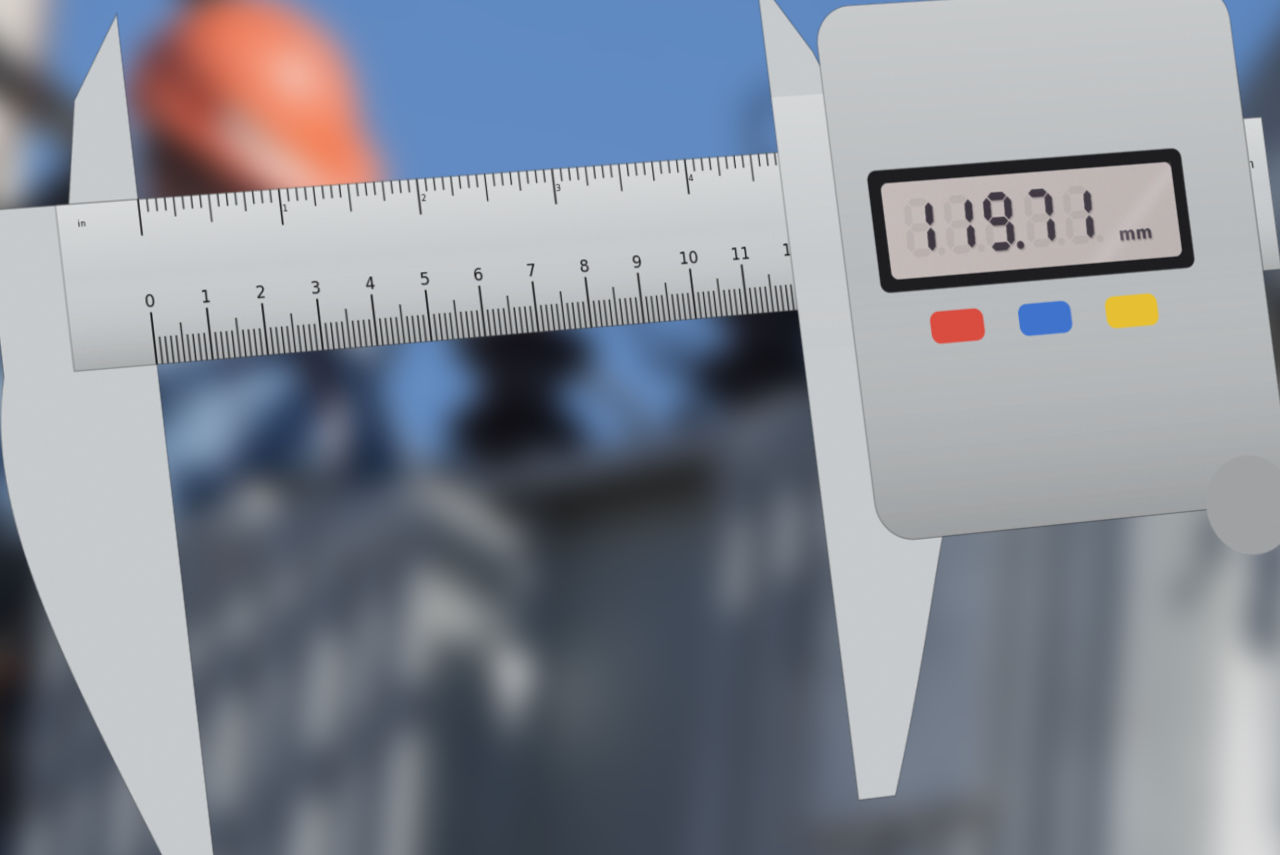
119.71 mm
